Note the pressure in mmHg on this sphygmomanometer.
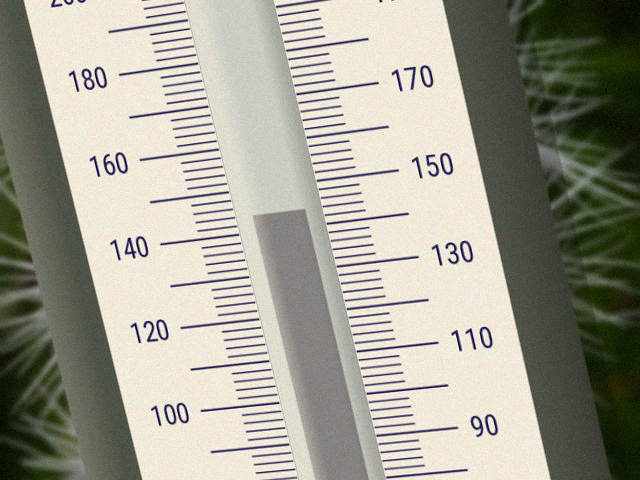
144 mmHg
